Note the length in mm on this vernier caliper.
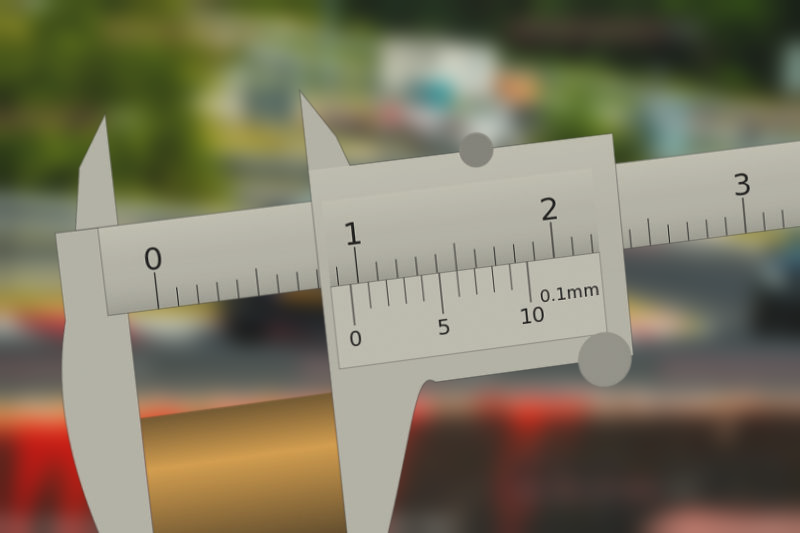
9.6 mm
